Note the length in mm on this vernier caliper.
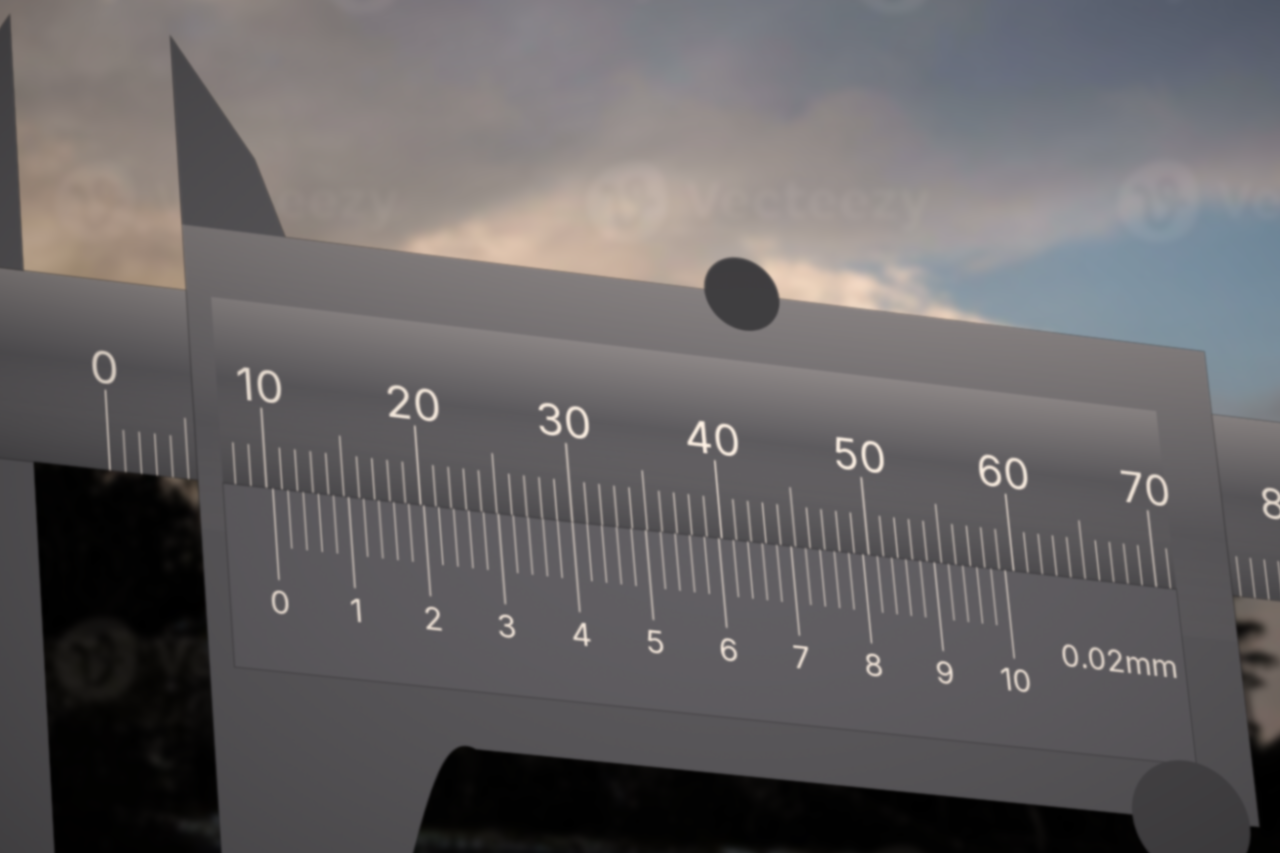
10.4 mm
